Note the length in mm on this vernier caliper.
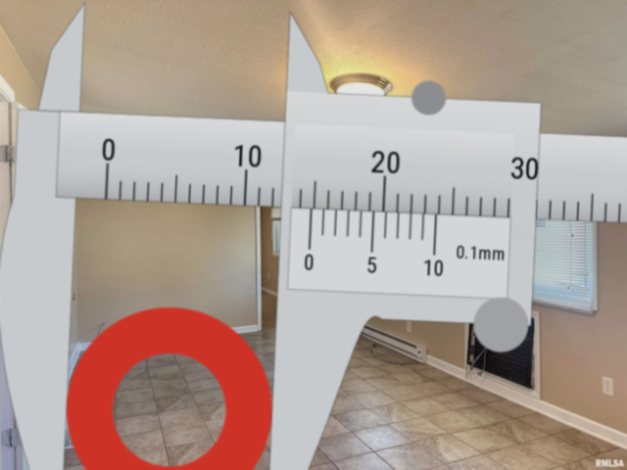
14.8 mm
